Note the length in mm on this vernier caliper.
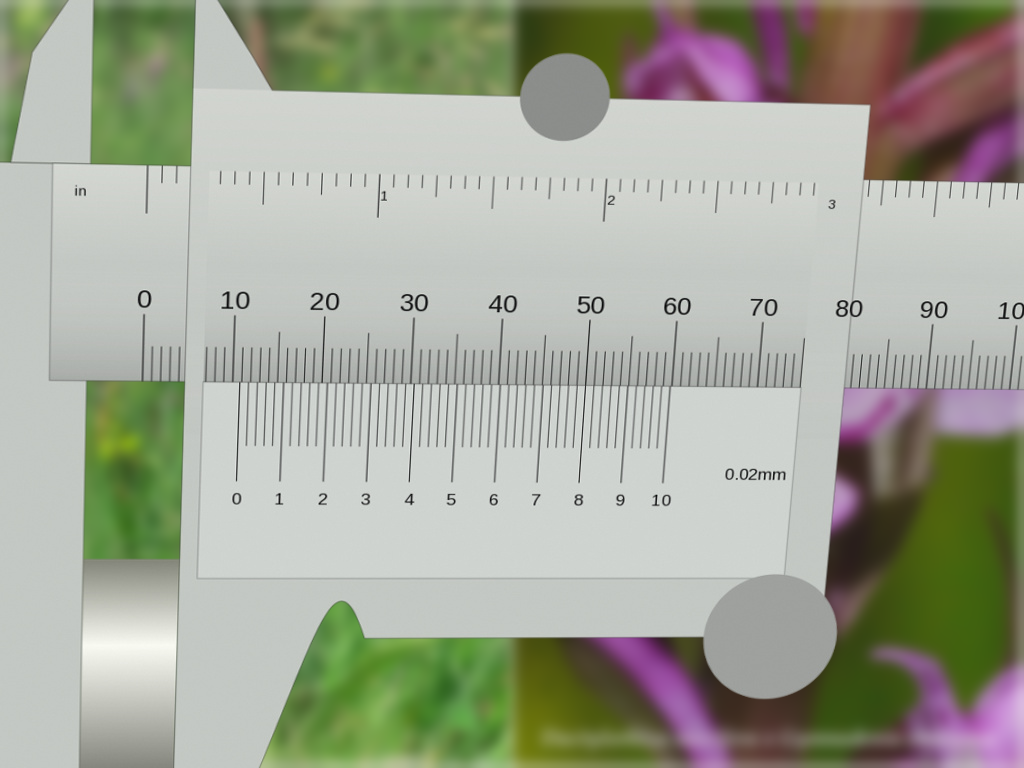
10.8 mm
